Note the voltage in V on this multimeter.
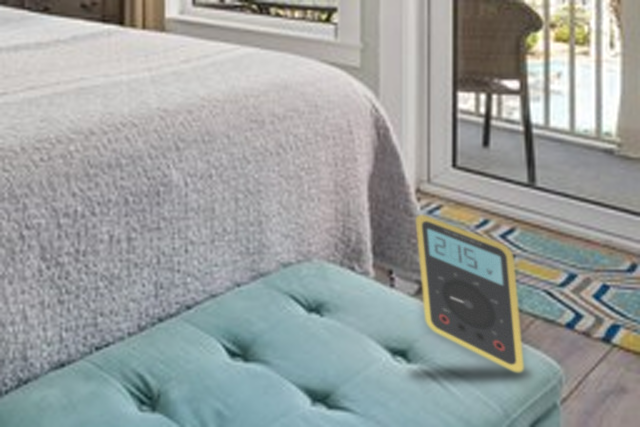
215 V
